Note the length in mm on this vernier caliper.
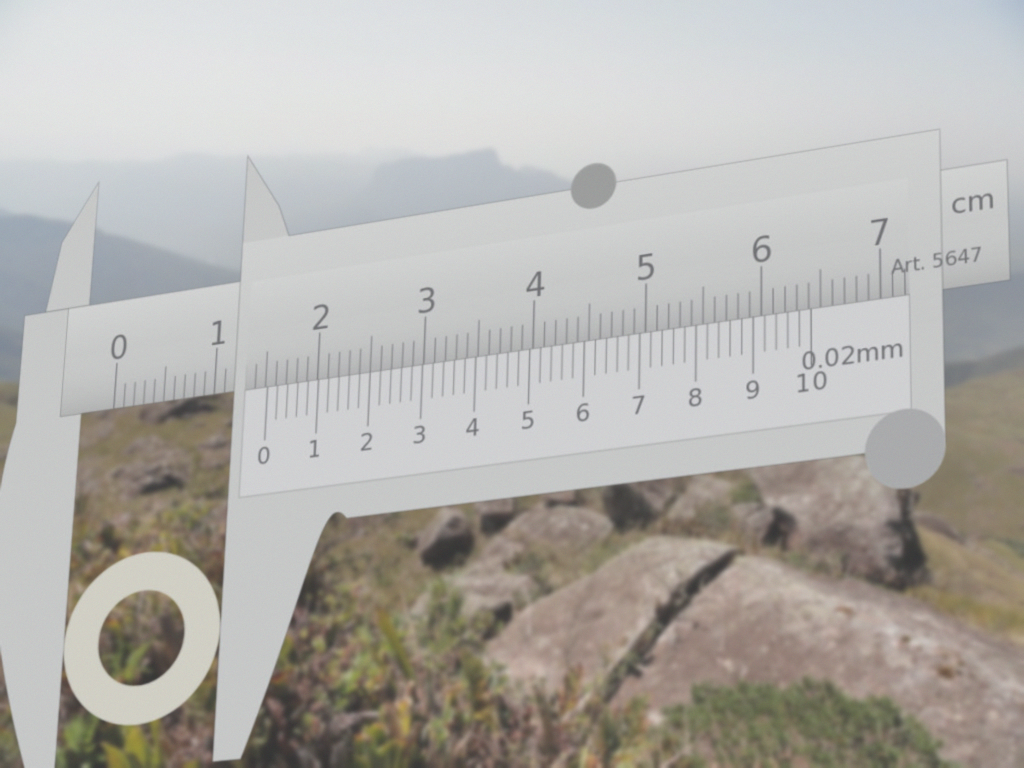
15.2 mm
